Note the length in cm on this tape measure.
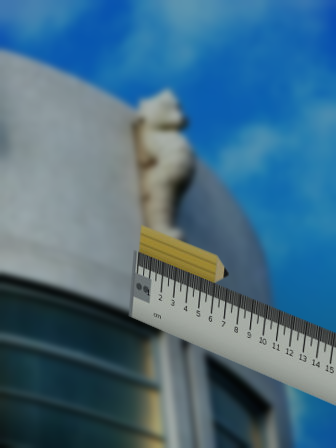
7 cm
